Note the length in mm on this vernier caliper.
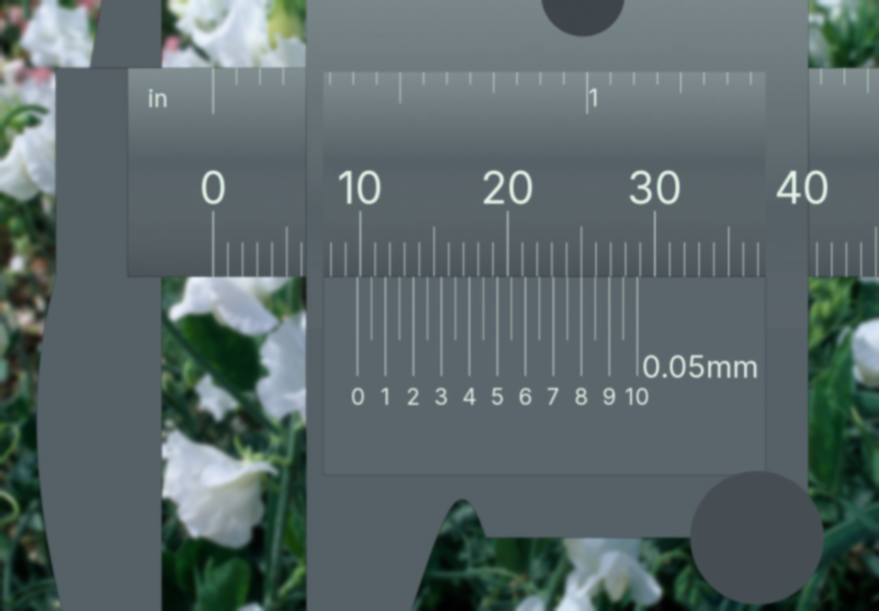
9.8 mm
